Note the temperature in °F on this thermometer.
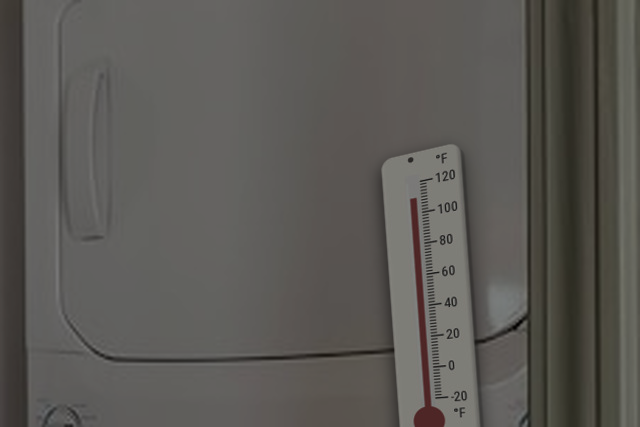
110 °F
